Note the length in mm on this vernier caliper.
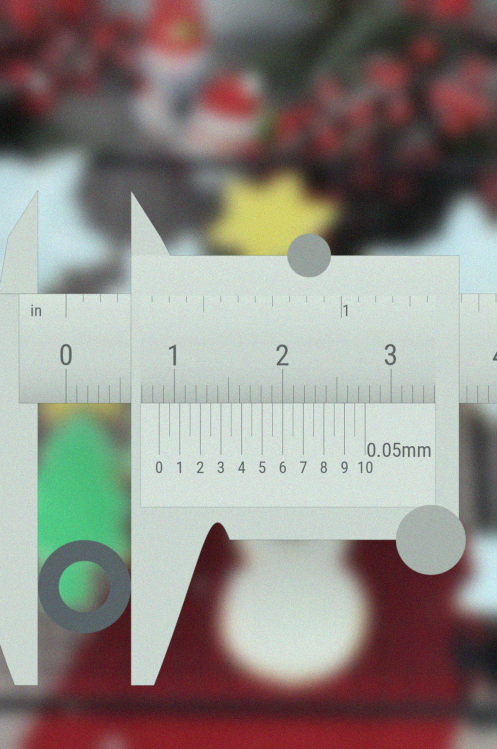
8.6 mm
